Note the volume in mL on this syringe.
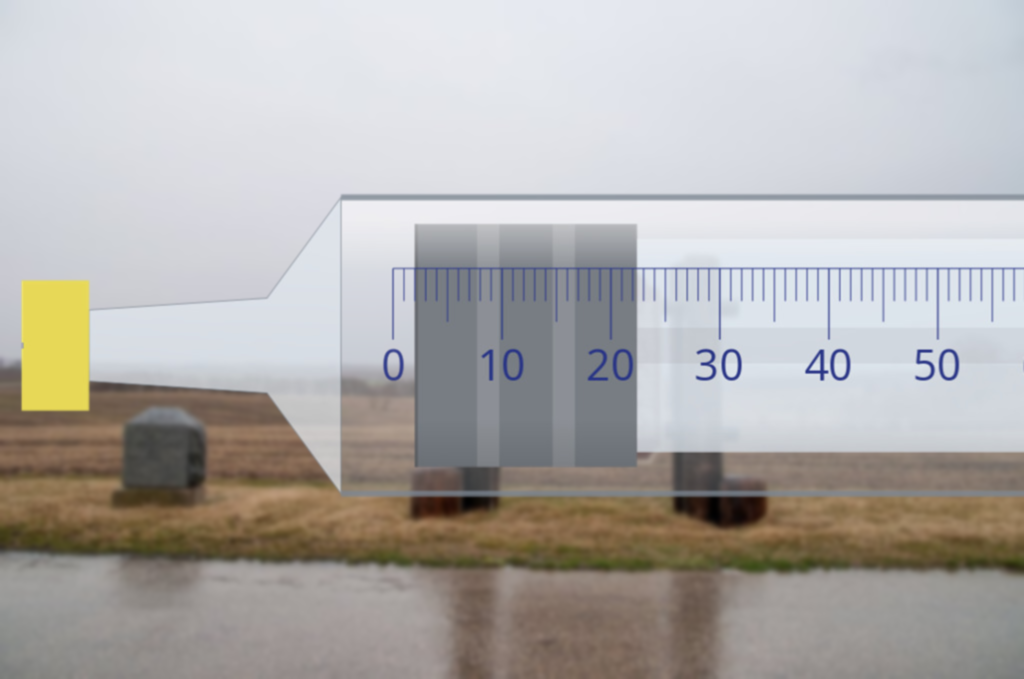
2 mL
